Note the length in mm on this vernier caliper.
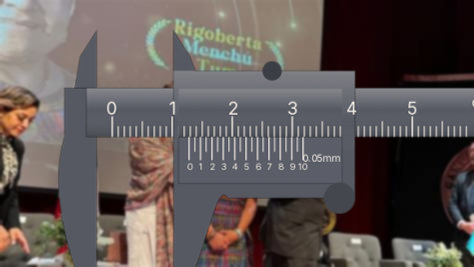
12.8 mm
